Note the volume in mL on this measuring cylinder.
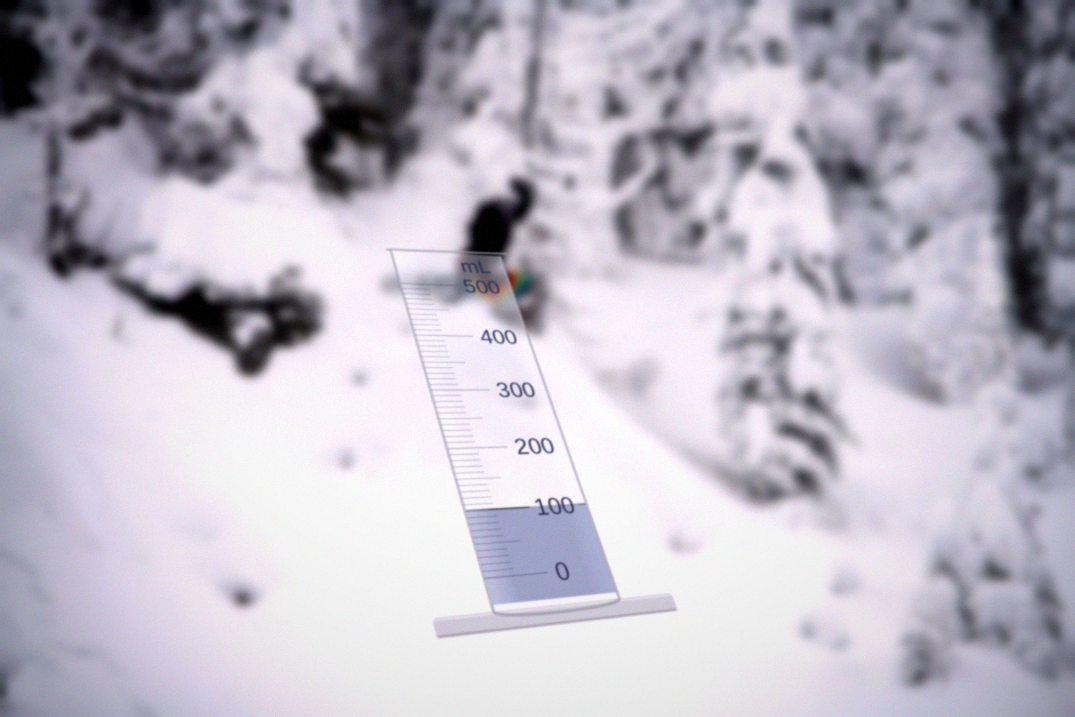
100 mL
